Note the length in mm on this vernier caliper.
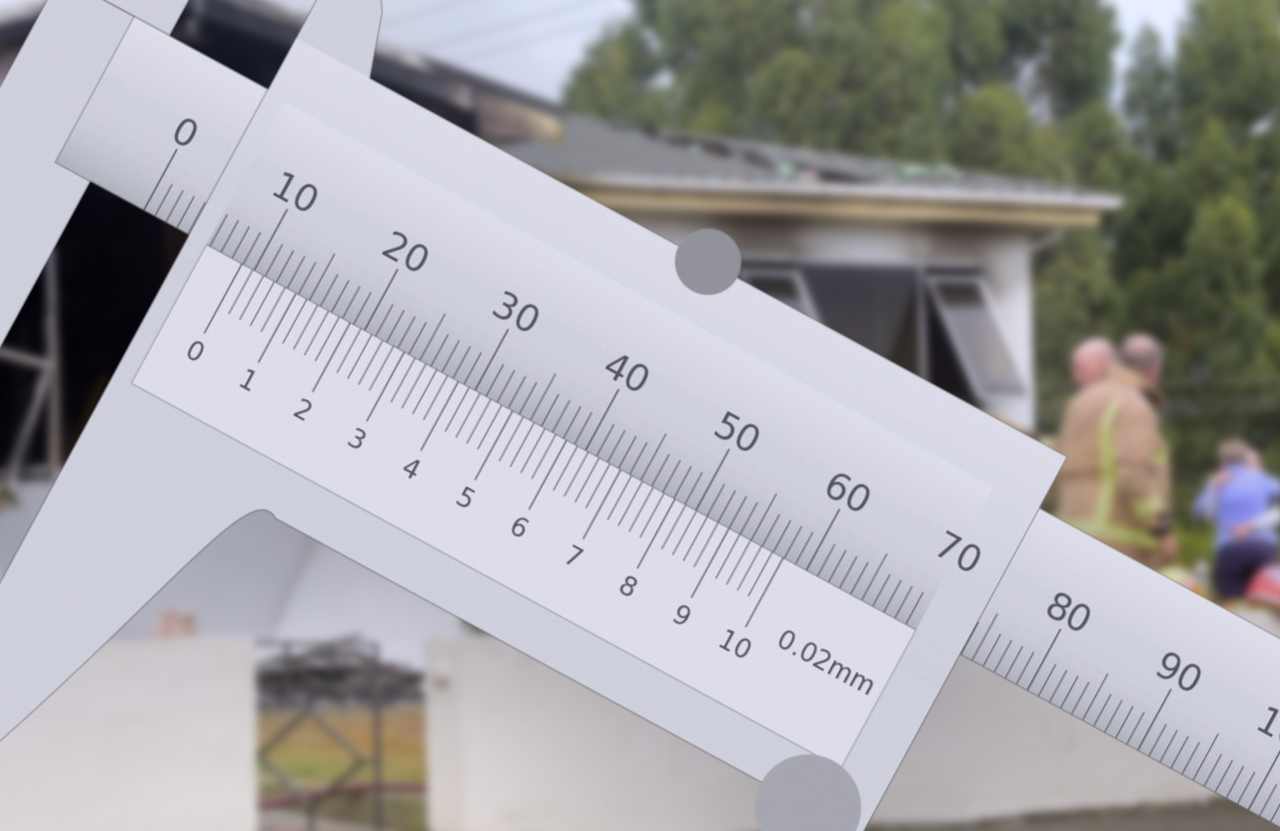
8.9 mm
